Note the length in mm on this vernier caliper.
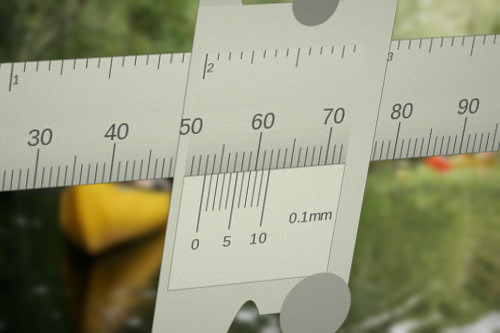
53.0 mm
